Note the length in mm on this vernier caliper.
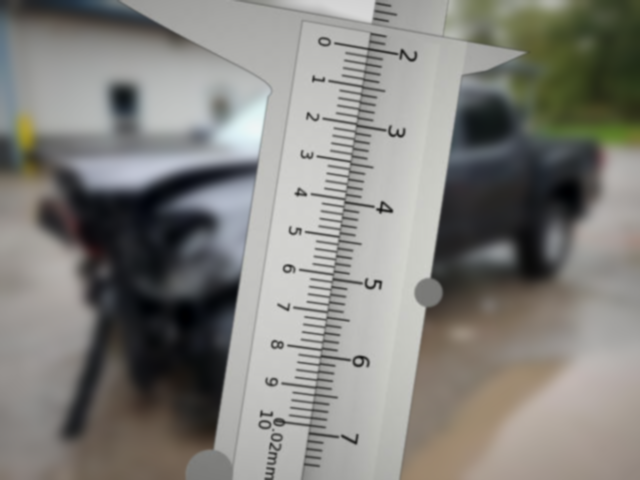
20.0 mm
